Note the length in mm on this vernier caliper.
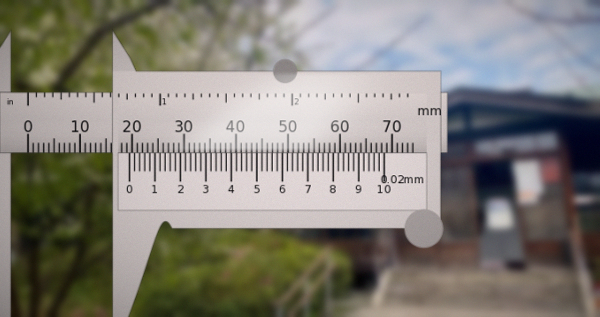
19.5 mm
